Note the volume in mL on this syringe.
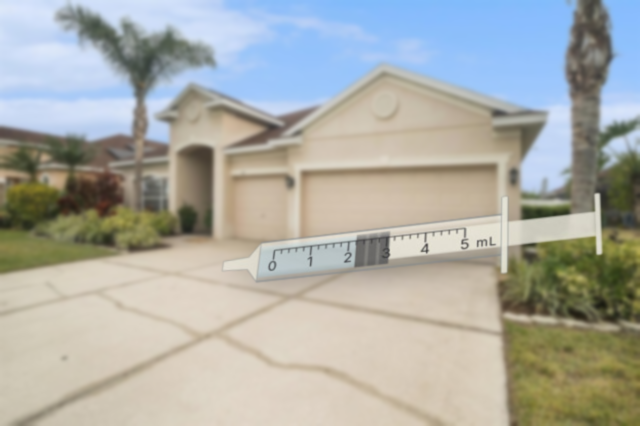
2.2 mL
